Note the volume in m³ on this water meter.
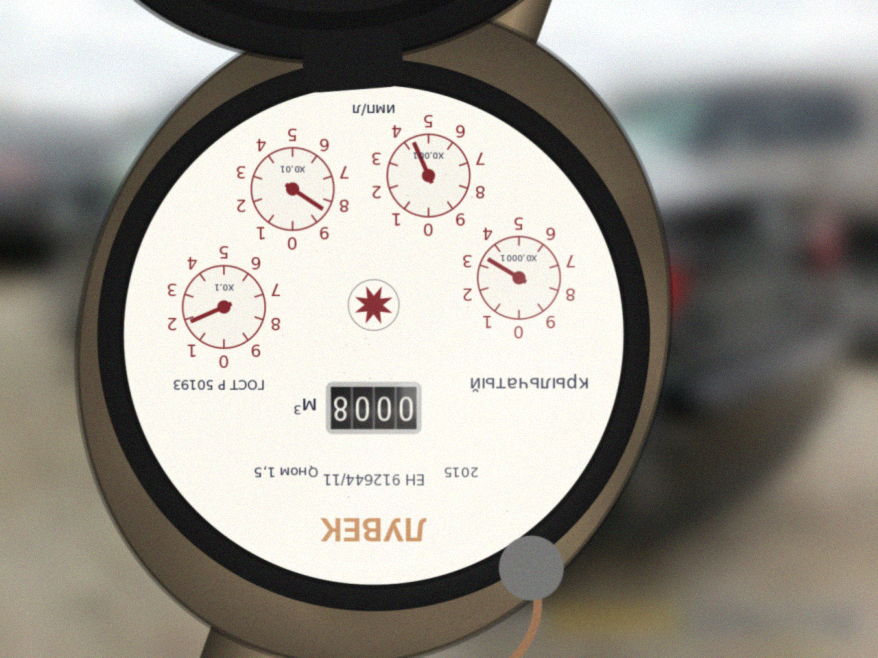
8.1843 m³
